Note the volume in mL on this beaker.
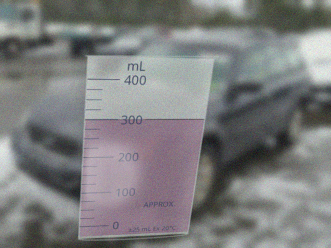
300 mL
